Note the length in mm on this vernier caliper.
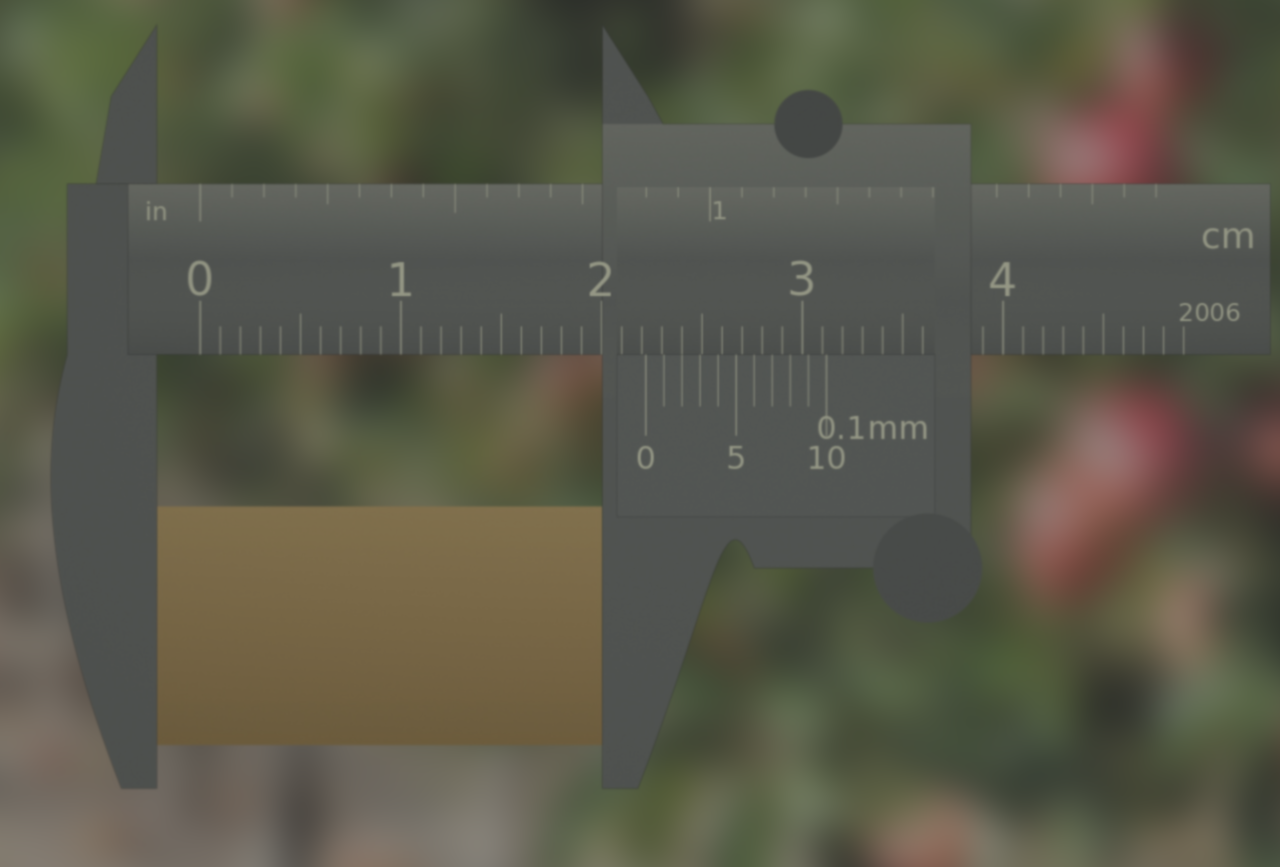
22.2 mm
